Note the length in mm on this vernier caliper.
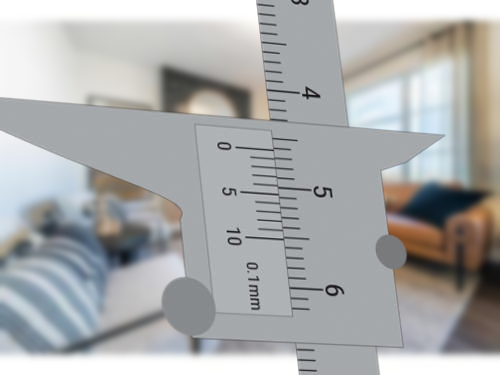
46.2 mm
